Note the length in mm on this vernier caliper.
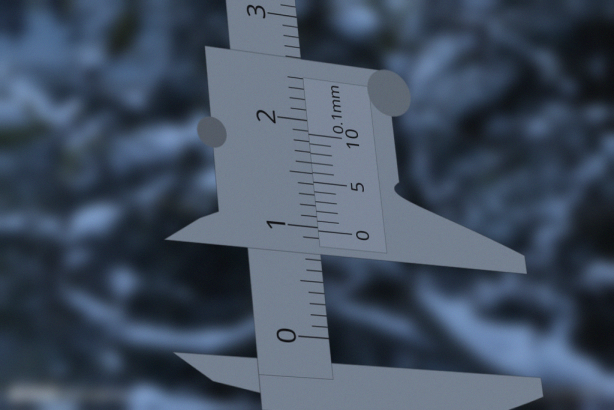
9.7 mm
